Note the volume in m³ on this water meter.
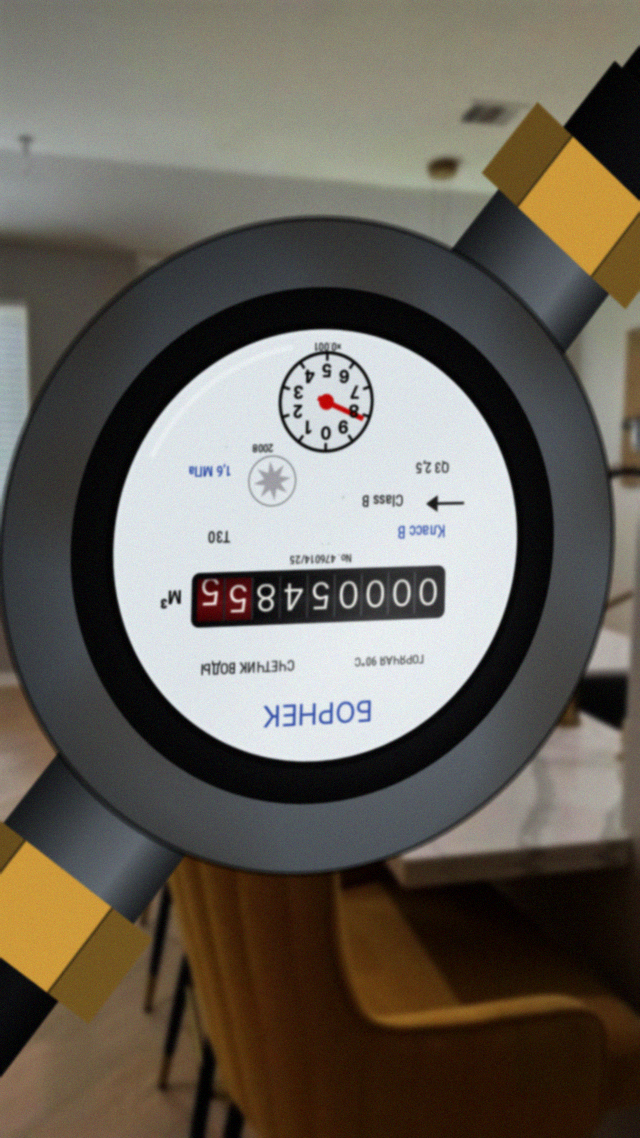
548.548 m³
